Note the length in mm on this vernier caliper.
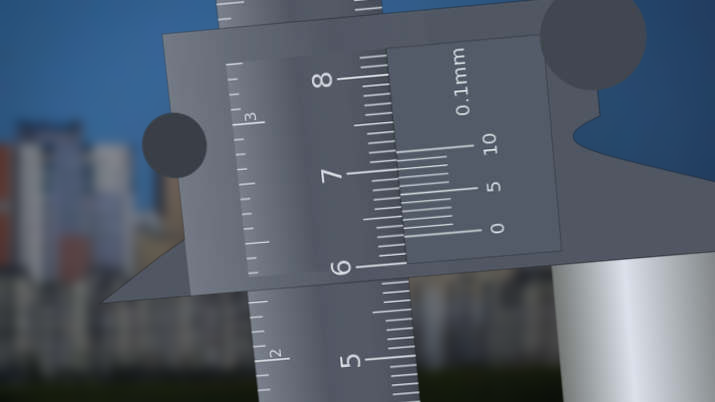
62.8 mm
